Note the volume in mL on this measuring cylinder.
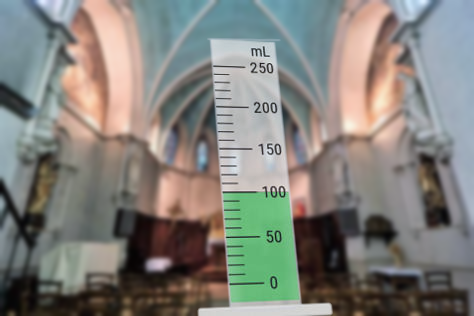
100 mL
